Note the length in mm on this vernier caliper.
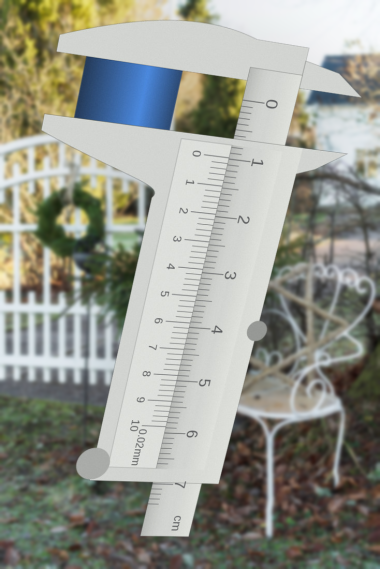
9.8 mm
